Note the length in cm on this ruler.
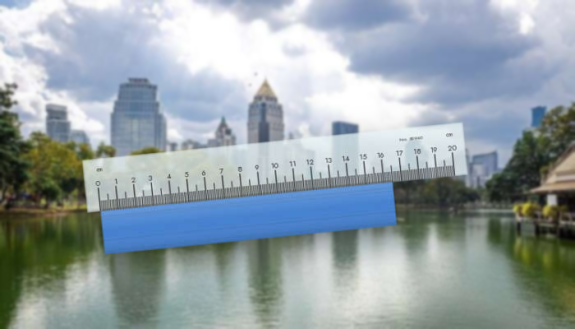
16.5 cm
